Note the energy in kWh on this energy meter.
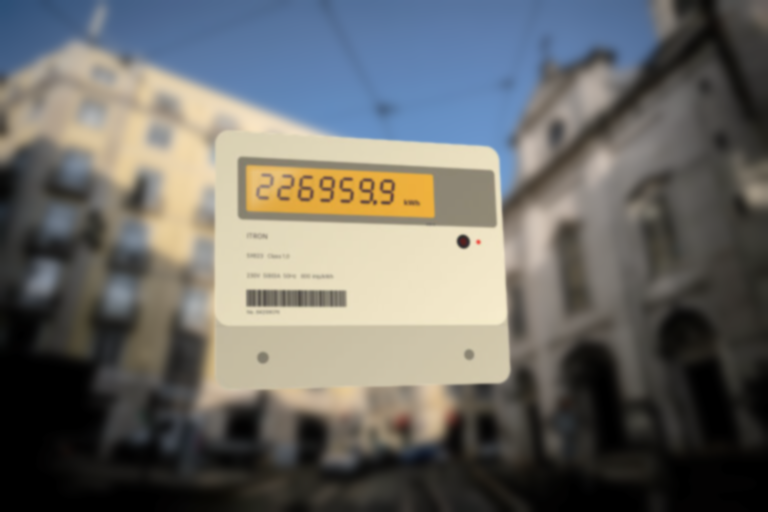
226959.9 kWh
